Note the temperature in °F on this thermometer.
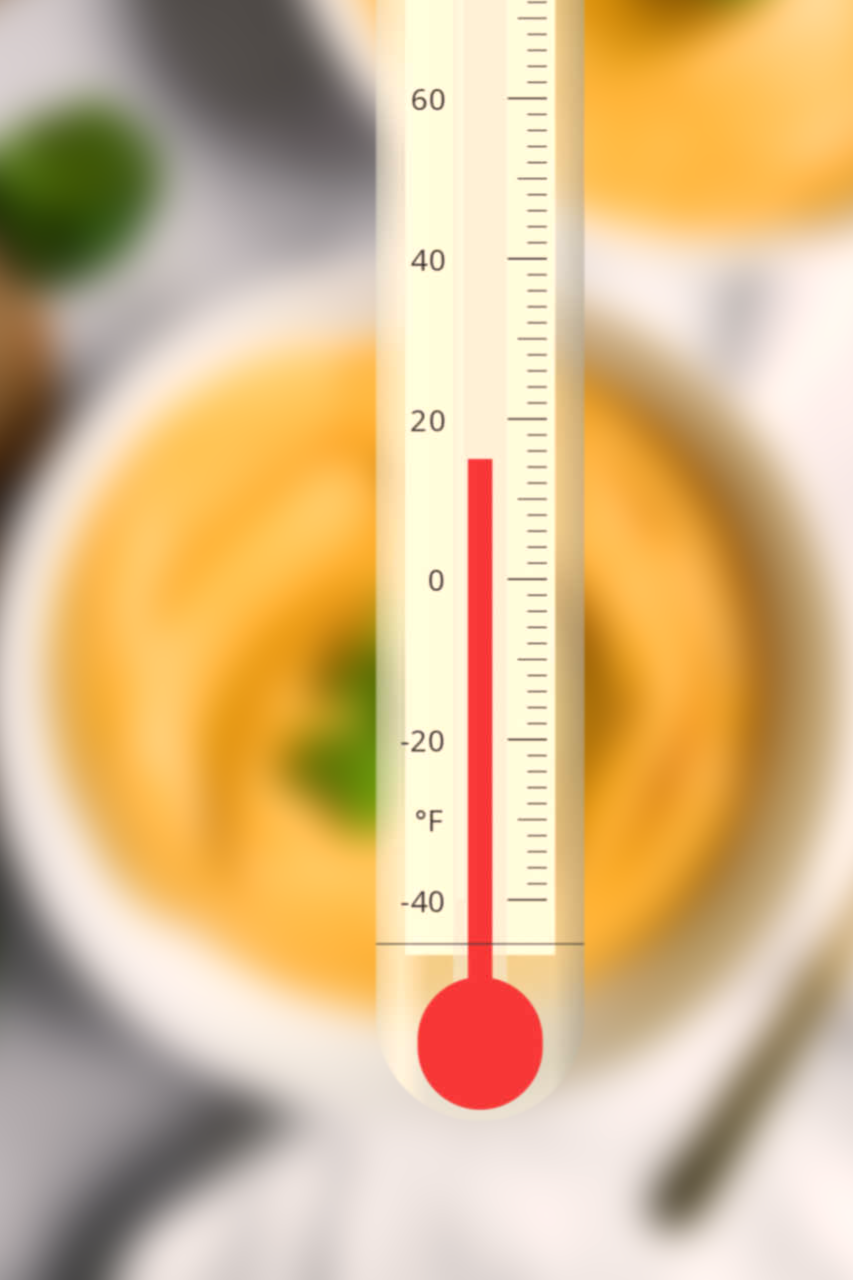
15 °F
